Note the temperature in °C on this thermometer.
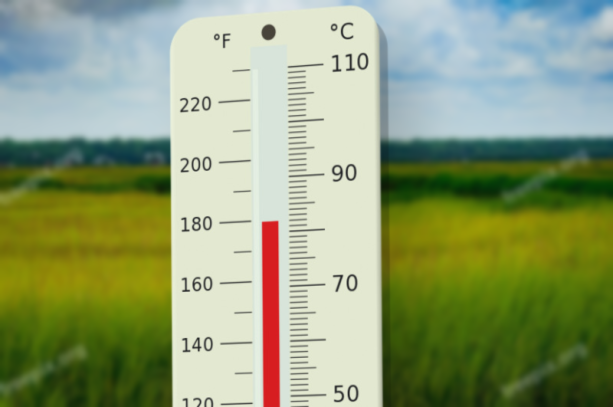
82 °C
